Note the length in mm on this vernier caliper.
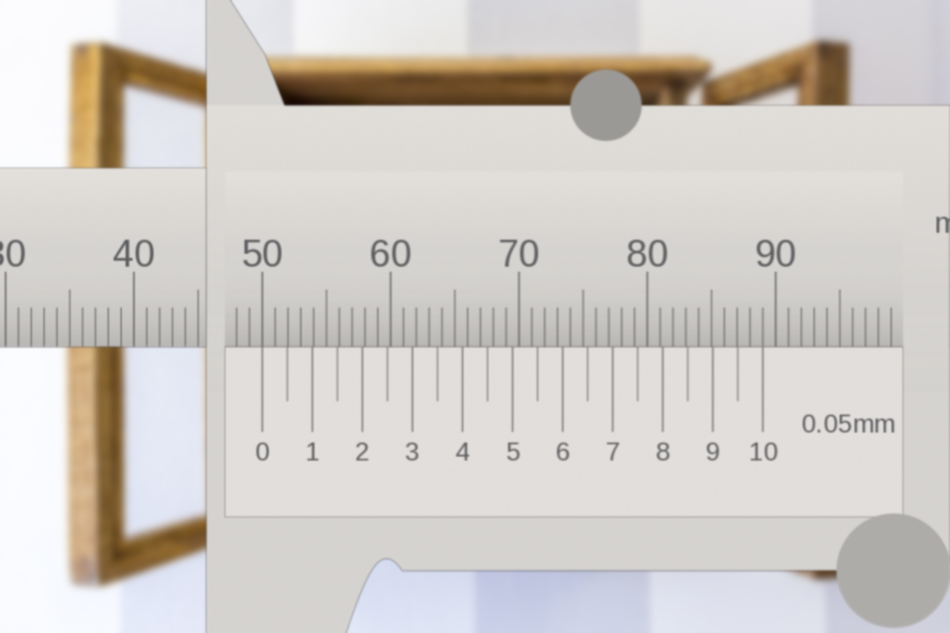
50.0 mm
